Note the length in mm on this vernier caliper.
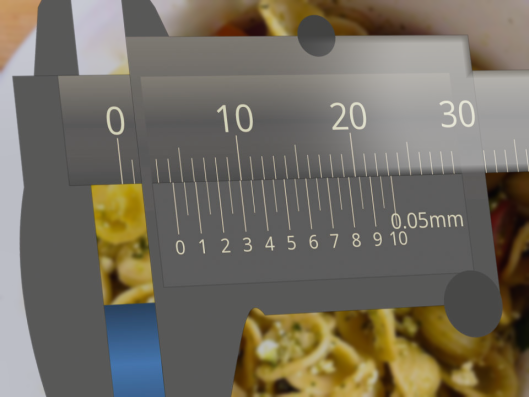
4.2 mm
